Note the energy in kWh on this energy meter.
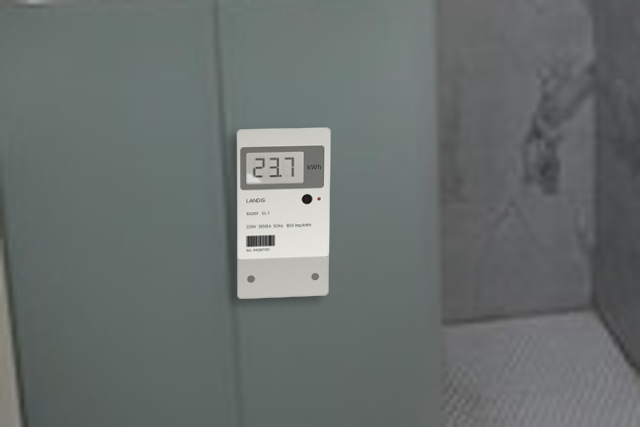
23.7 kWh
